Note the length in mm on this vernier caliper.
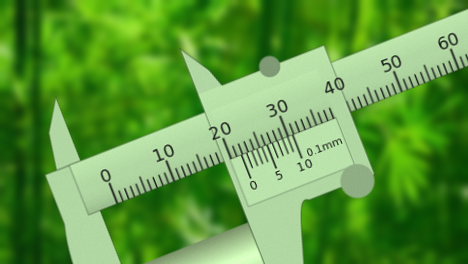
21.8 mm
